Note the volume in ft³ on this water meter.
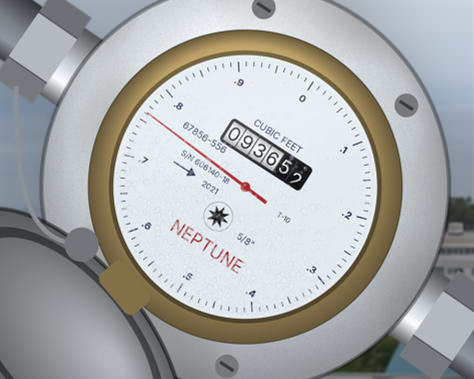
93651.76 ft³
